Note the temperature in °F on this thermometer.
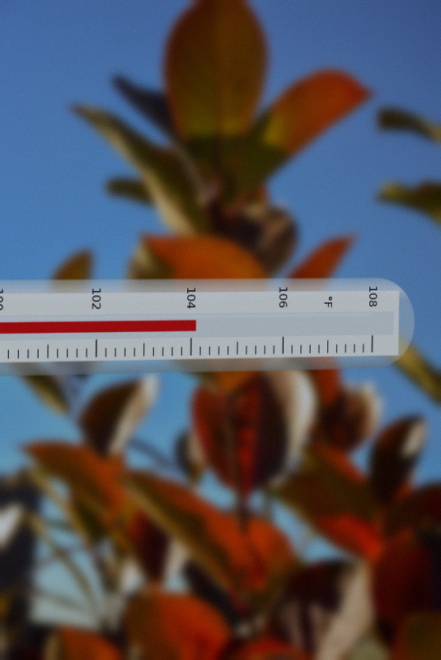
104.1 °F
